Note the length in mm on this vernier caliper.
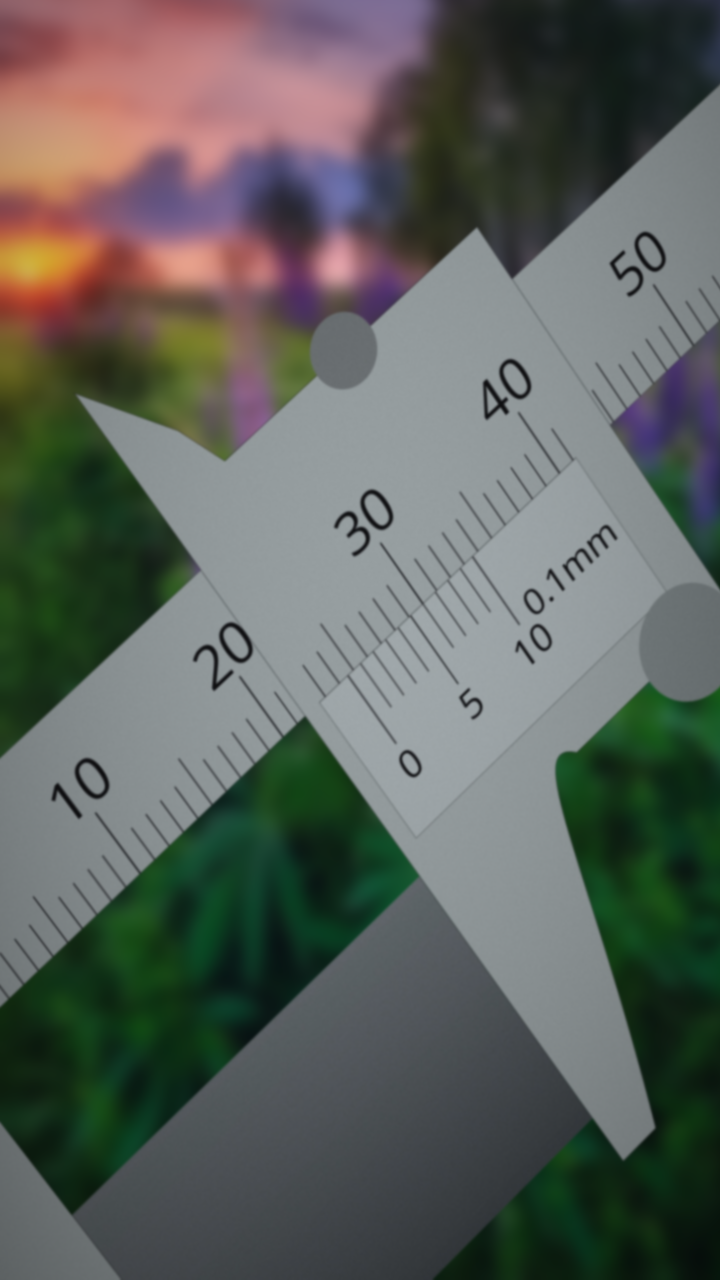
24.6 mm
